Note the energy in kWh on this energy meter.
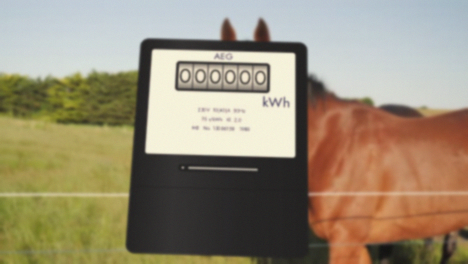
0 kWh
